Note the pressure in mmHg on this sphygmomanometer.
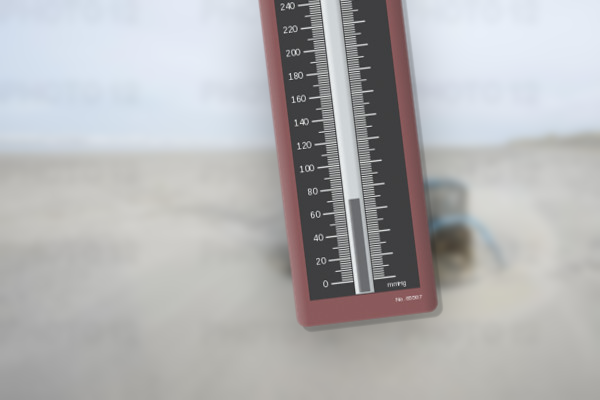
70 mmHg
